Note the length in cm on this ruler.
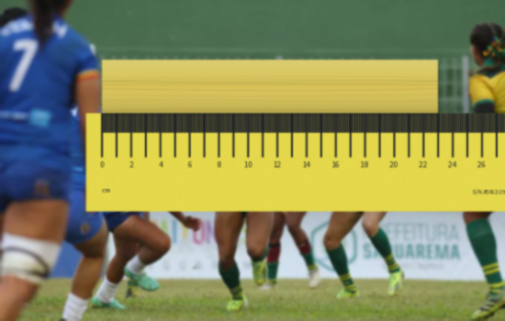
23 cm
